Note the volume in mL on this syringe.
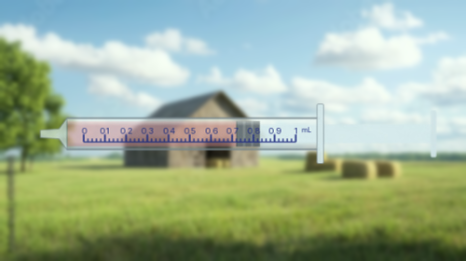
0.72 mL
